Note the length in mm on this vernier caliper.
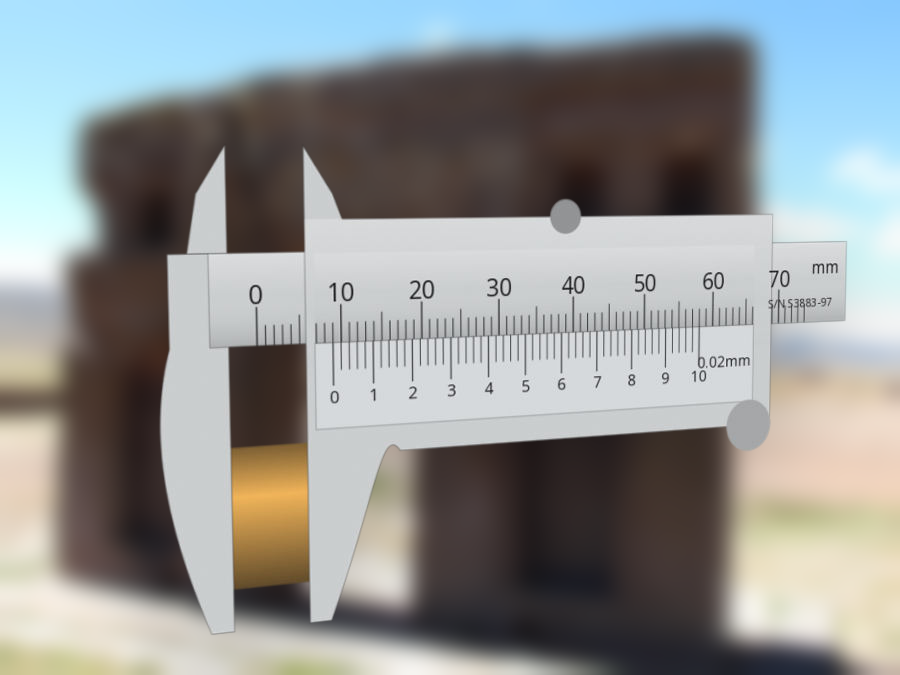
9.0 mm
